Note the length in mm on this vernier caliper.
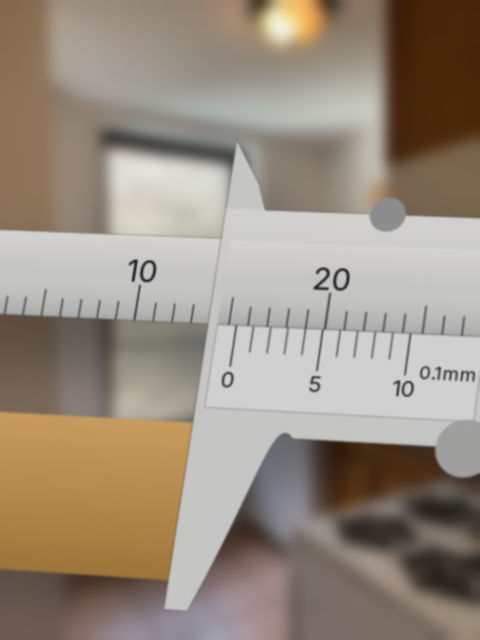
15.4 mm
